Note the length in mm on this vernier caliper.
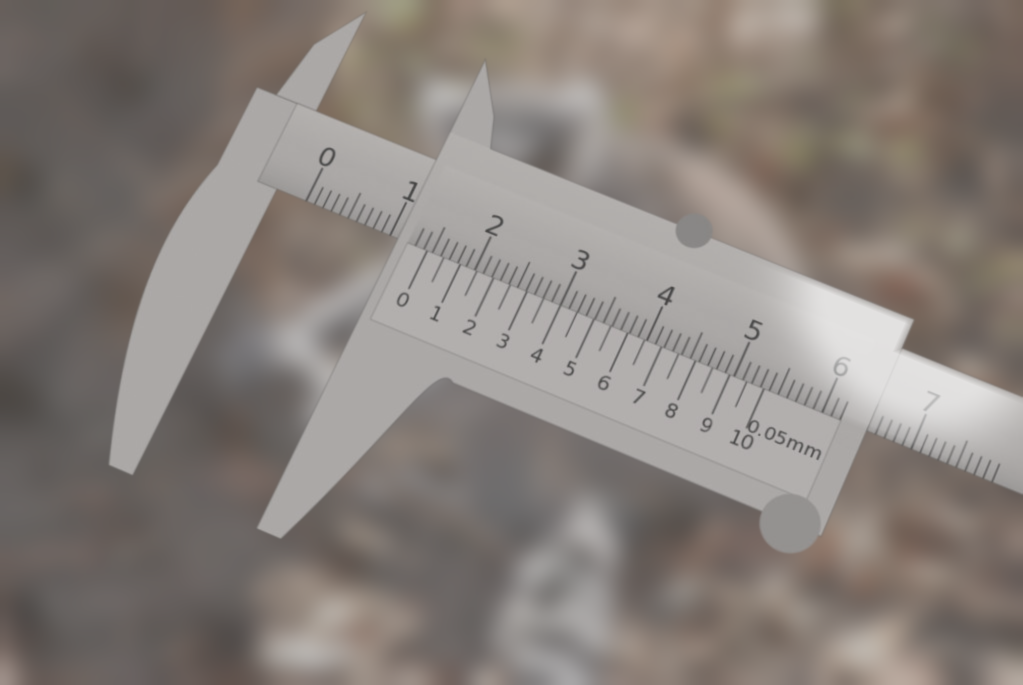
14.4 mm
